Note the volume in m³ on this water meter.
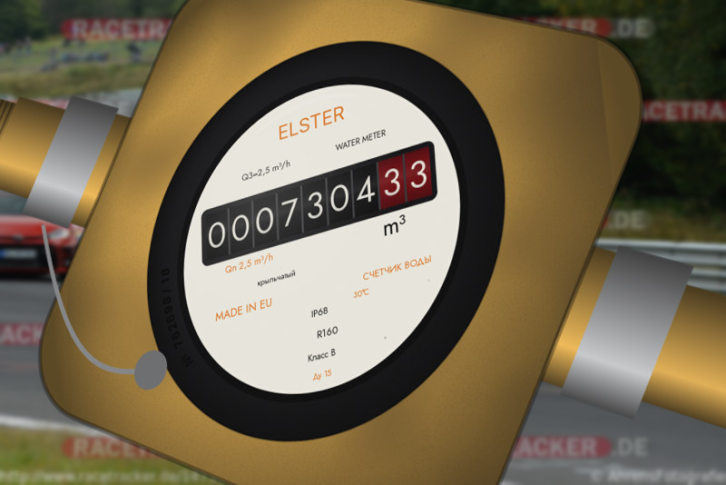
7304.33 m³
